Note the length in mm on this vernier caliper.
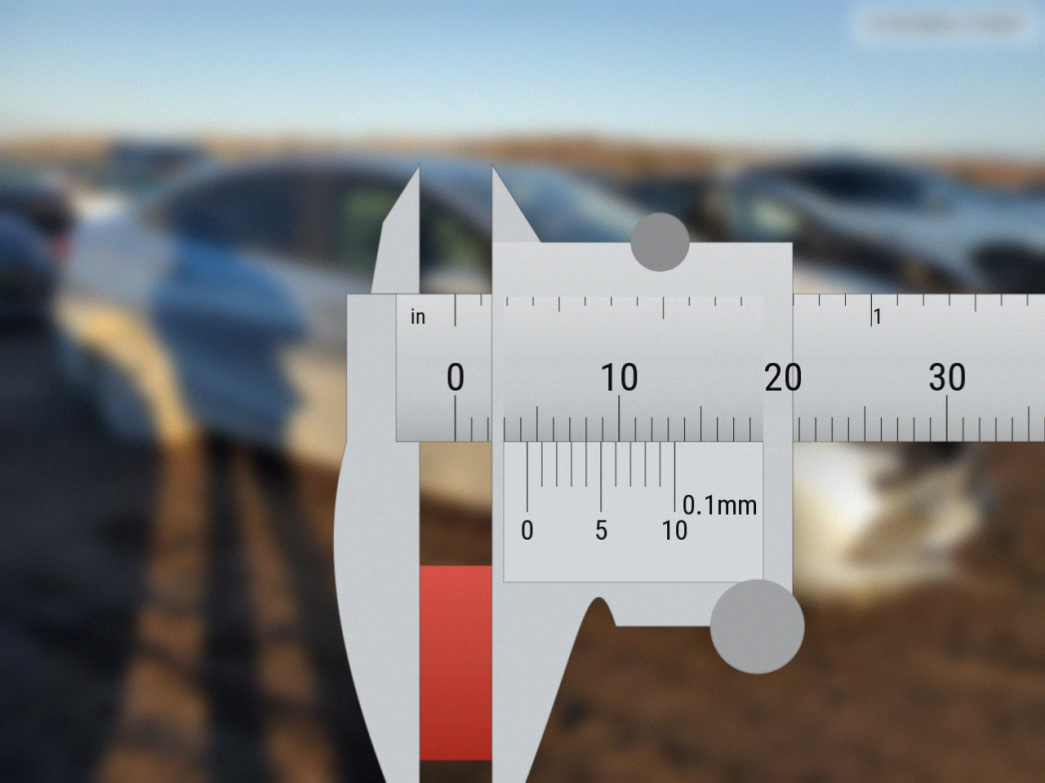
4.4 mm
